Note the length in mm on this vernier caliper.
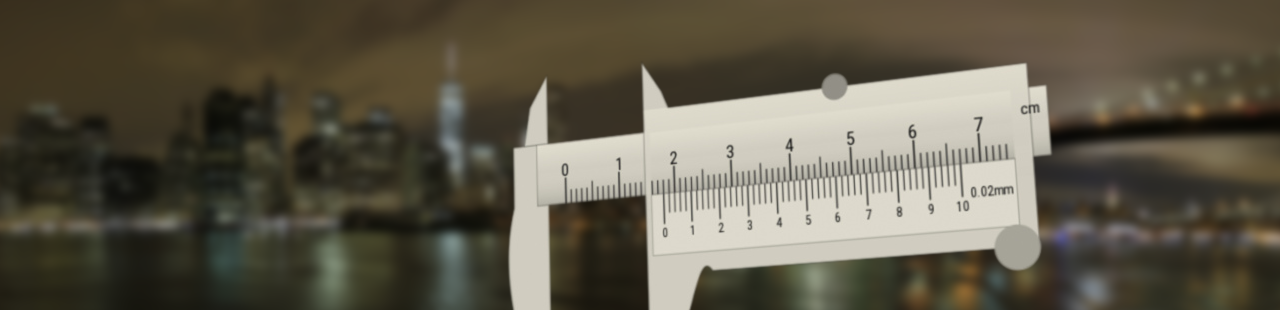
18.0 mm
